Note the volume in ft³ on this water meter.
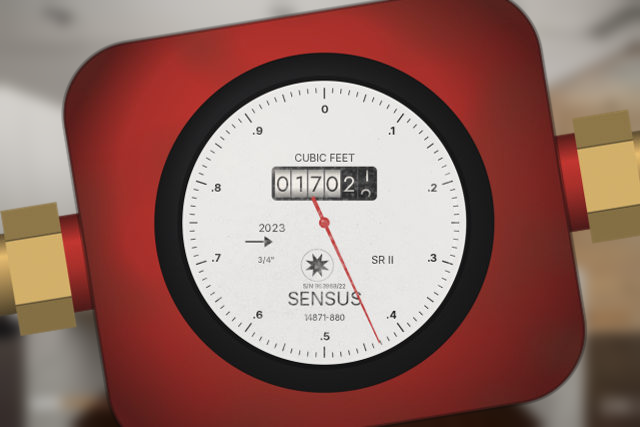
17021.43 ft³
